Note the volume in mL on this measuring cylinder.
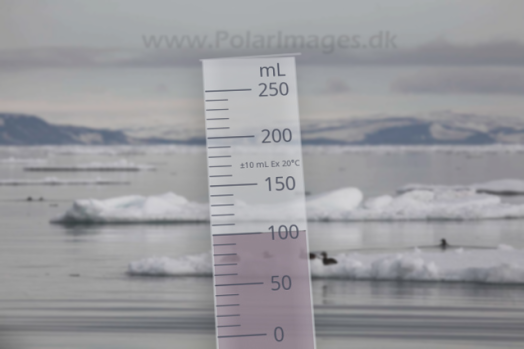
100 mL
